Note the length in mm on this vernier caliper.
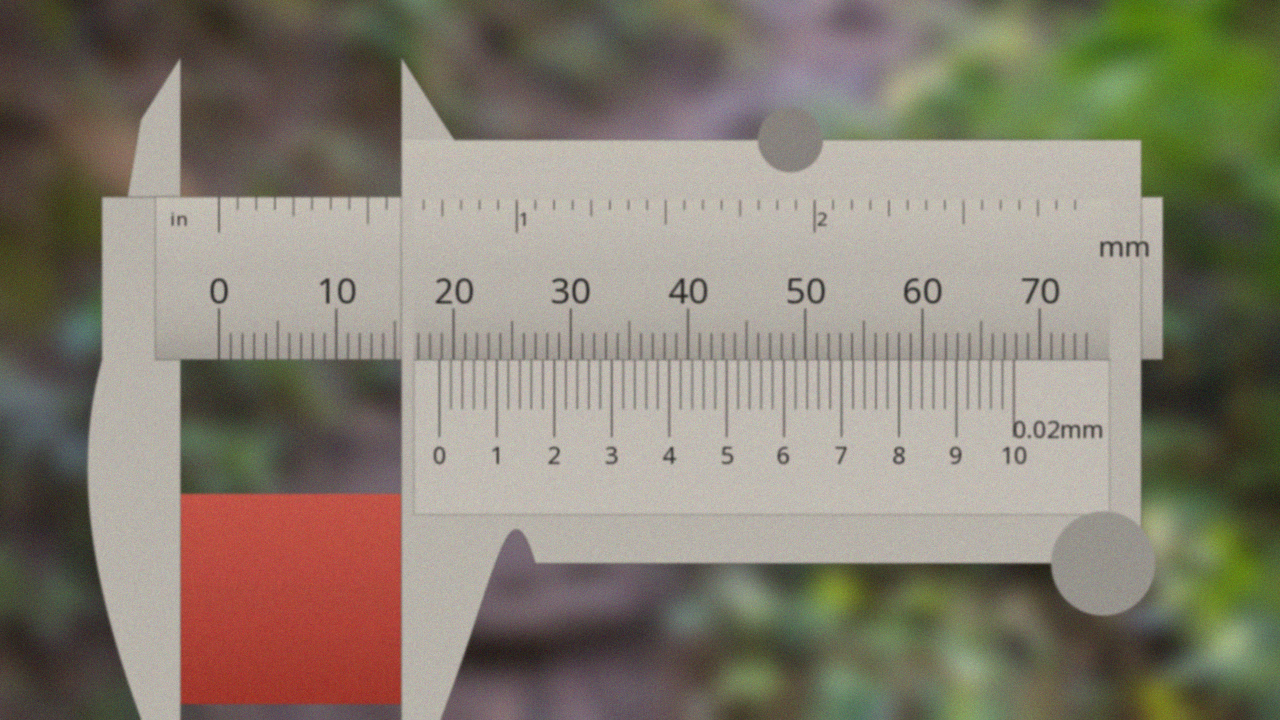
18.8 mm
